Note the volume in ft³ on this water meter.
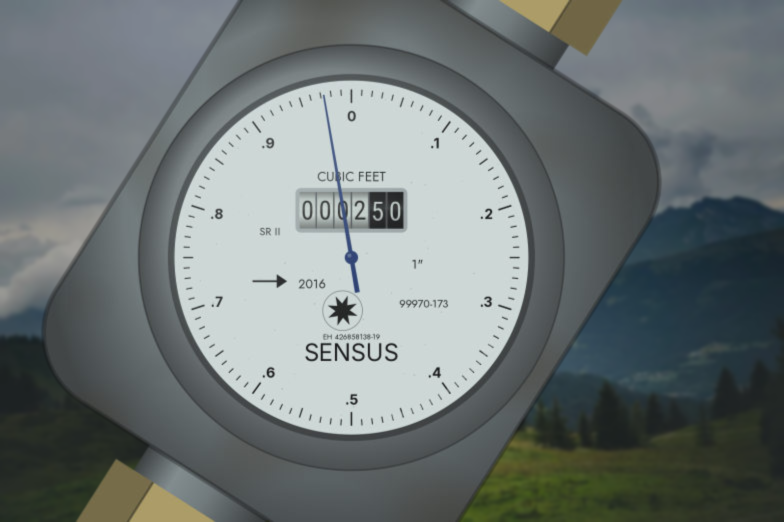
249.97 ft³
